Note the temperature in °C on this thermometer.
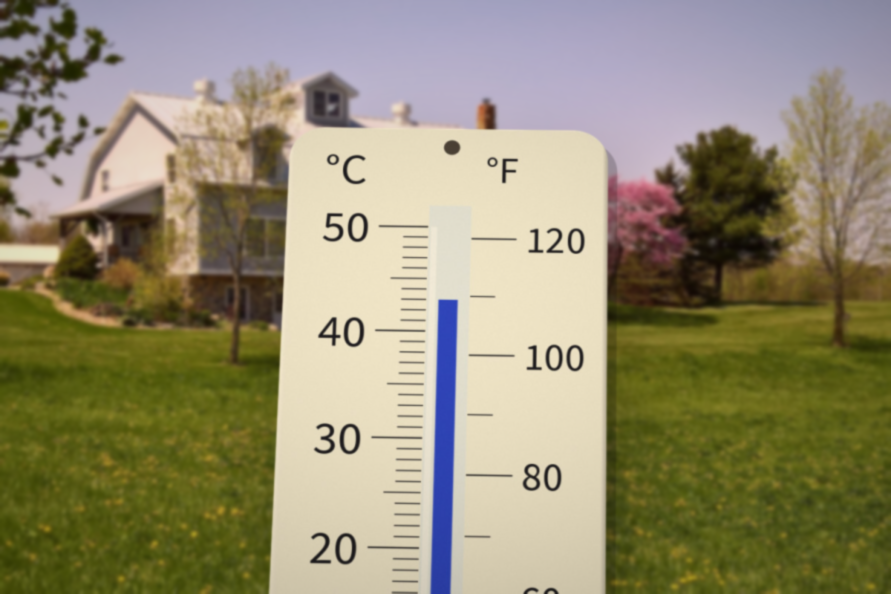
43 °C
